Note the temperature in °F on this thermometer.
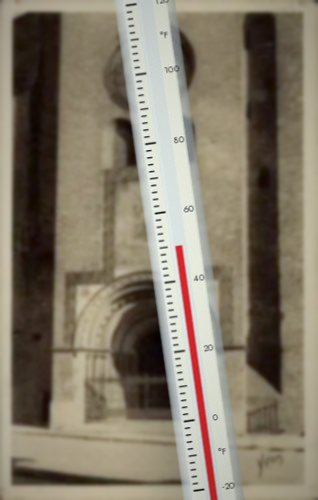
50 °F
